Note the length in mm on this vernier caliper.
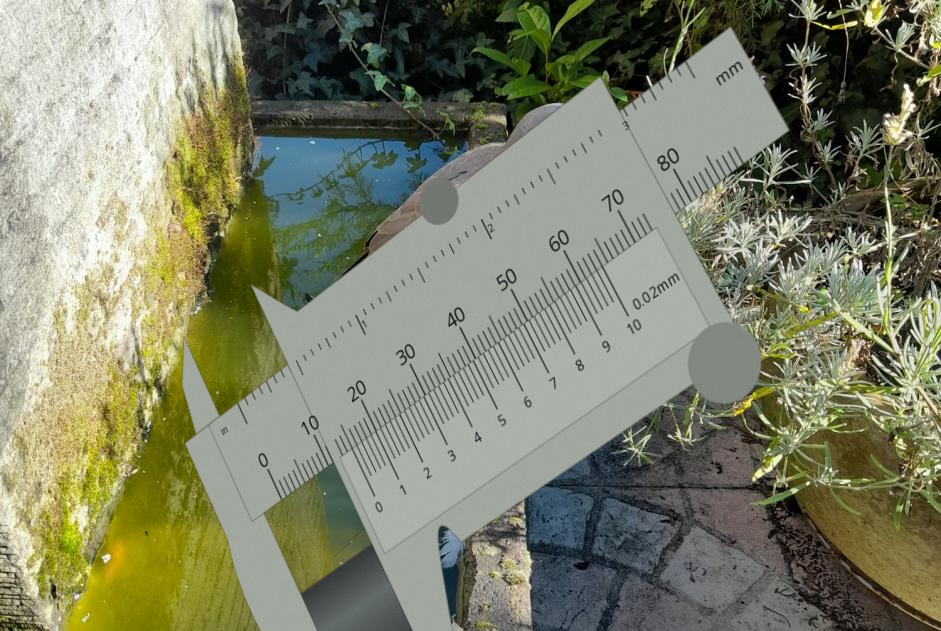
15.0 mm
